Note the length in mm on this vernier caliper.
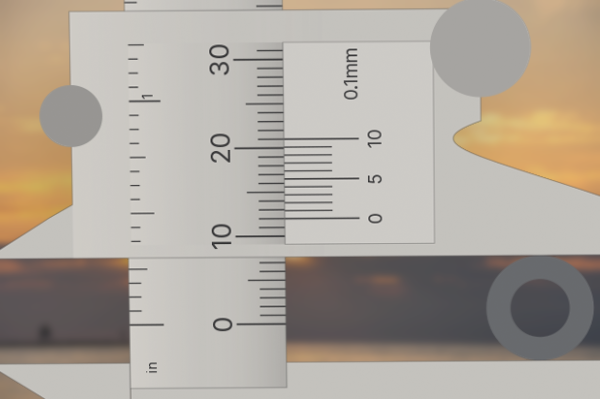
12.0 mm
